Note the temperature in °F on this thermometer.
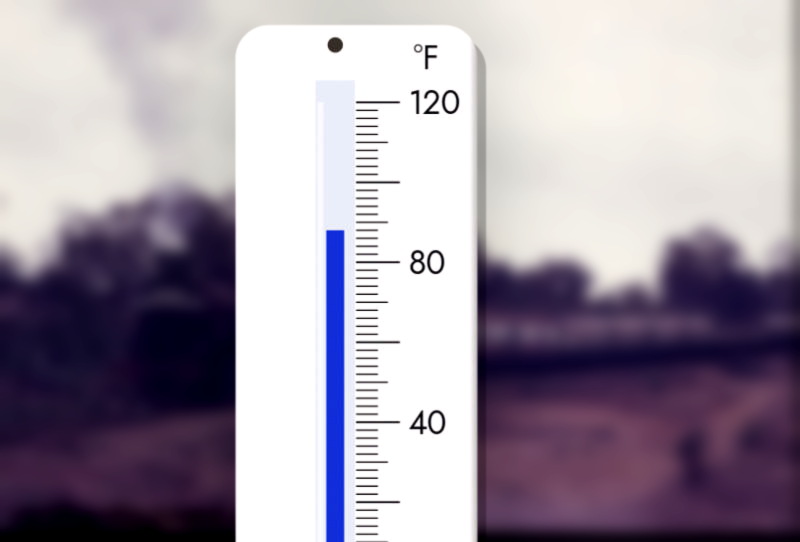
88 °F
